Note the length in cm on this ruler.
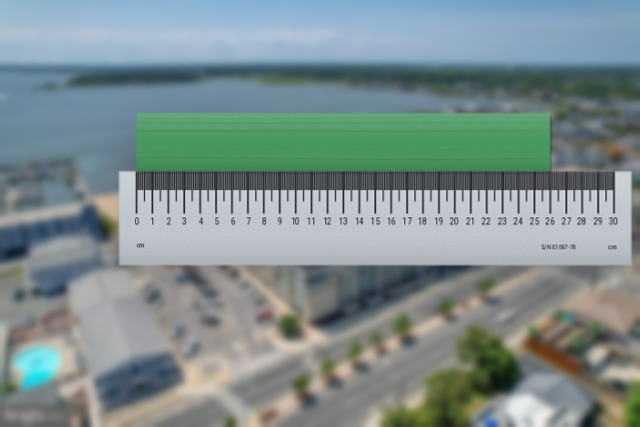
26 cm
